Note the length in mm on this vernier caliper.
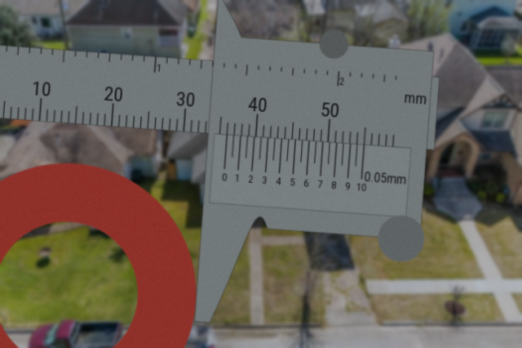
36.0 mm
